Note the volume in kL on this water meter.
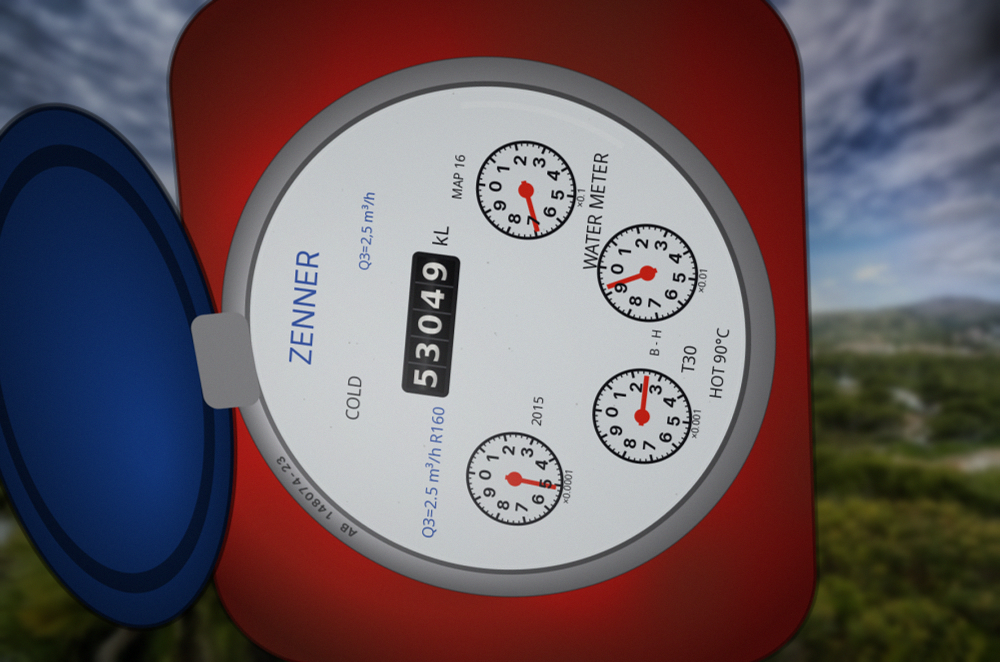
53049.6925 kL
